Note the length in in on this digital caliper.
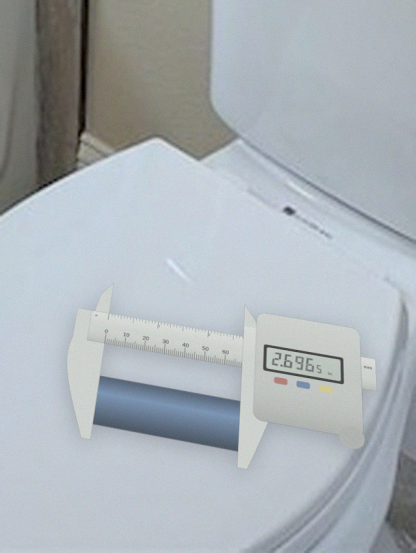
2.6965 in
